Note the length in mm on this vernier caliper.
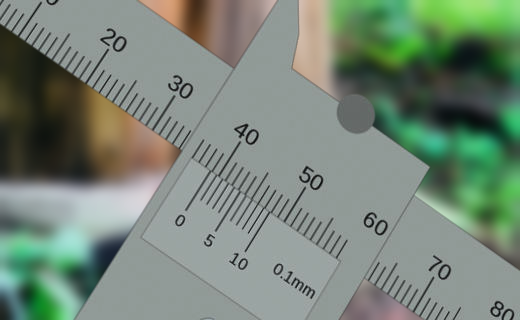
38.8 mm
